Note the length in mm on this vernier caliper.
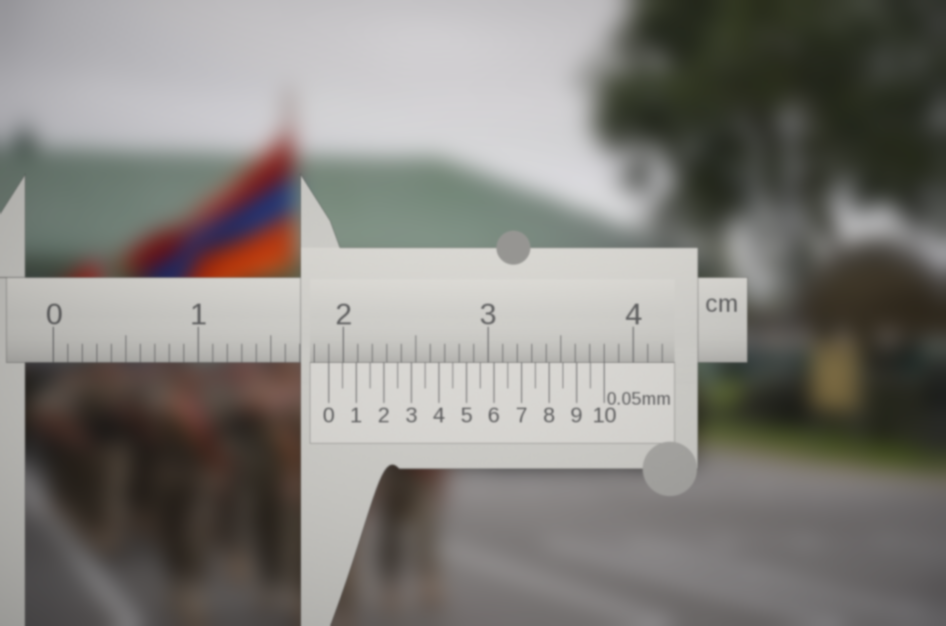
19.0 mm
